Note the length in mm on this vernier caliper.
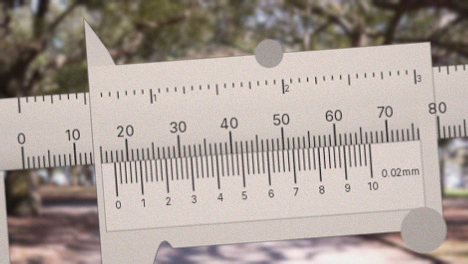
17.5 mm
